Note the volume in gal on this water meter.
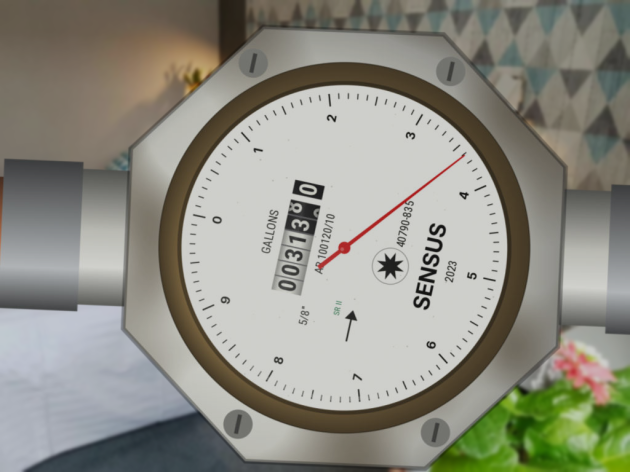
31383.6 gal
